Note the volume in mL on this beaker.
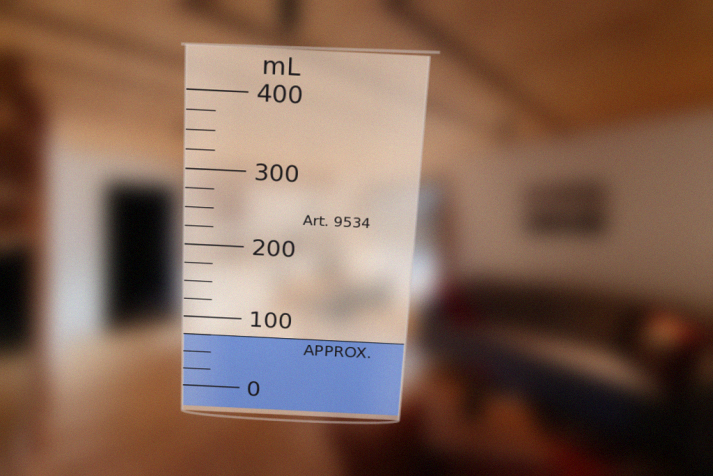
75 mL
